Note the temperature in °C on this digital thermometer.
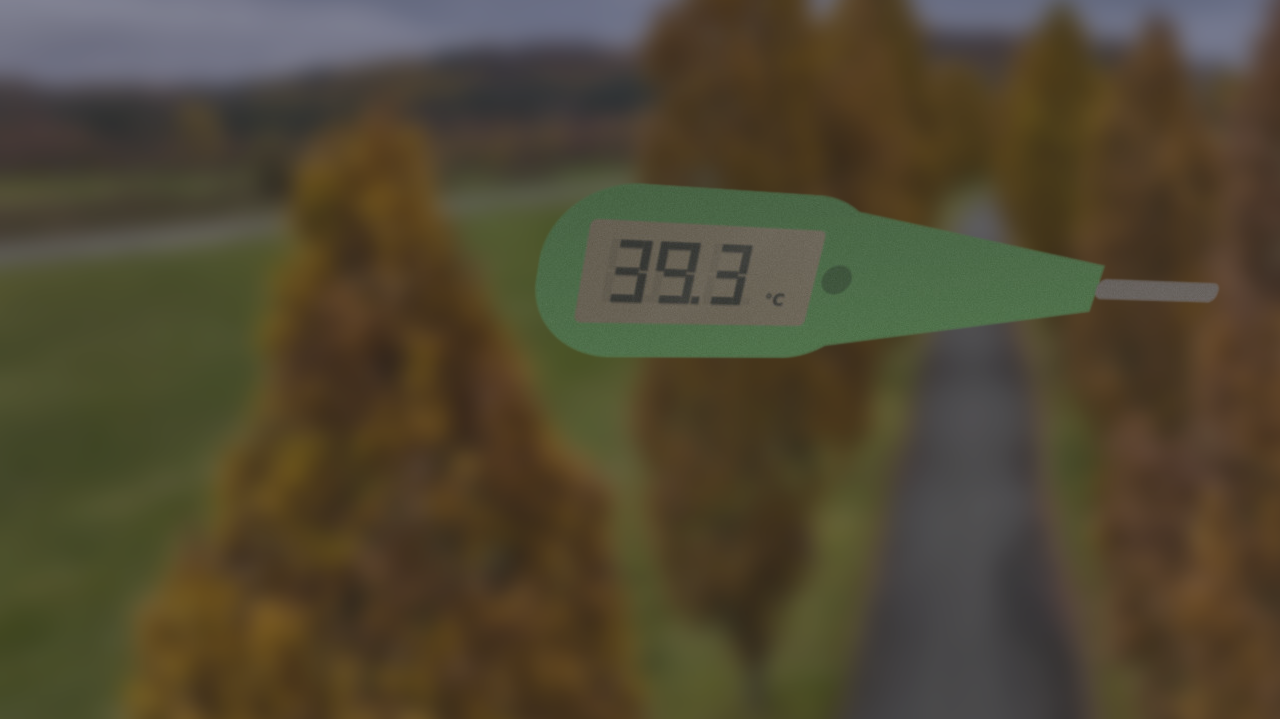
39.3 °C
